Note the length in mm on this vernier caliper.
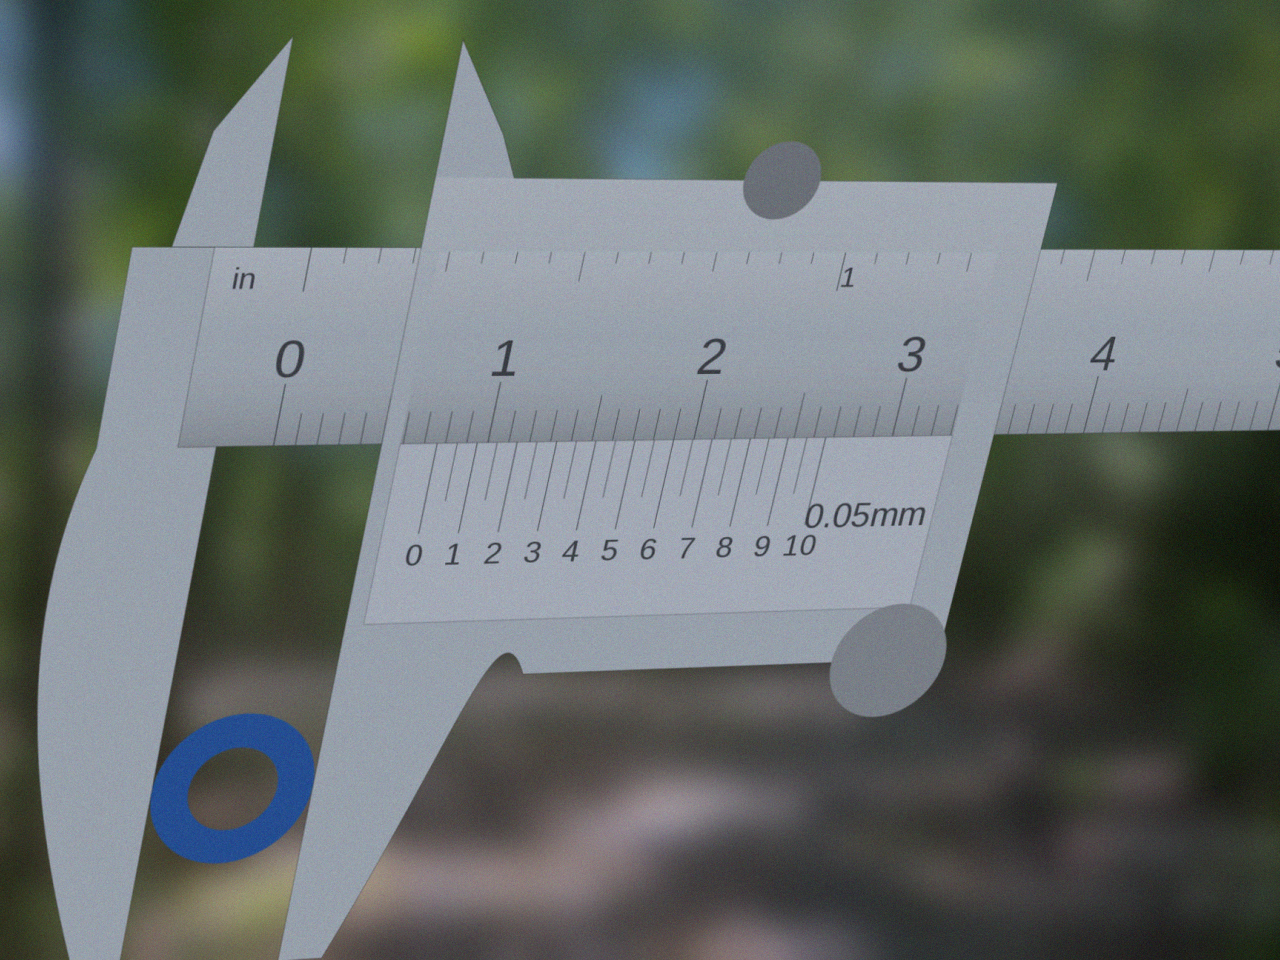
7.6 mm
